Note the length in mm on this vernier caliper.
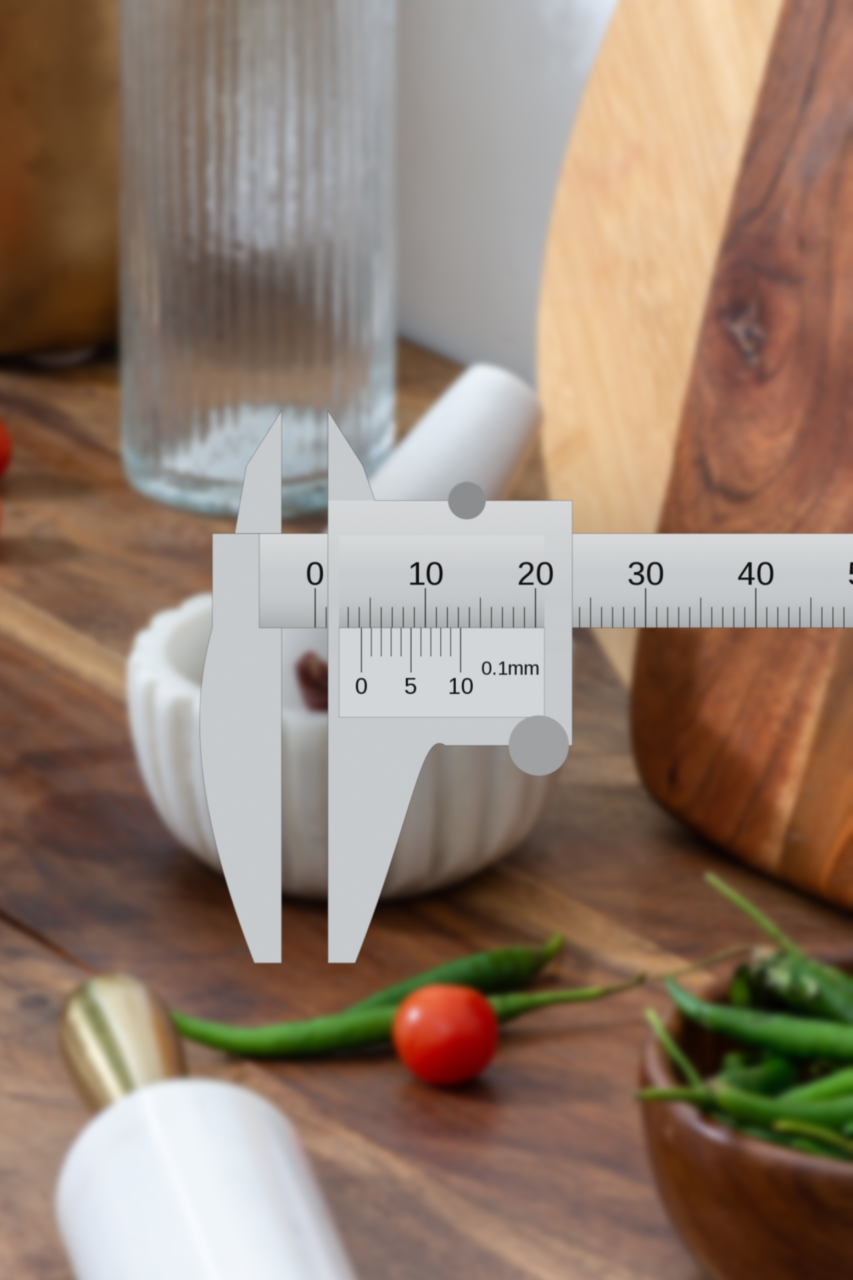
4.2 mm
